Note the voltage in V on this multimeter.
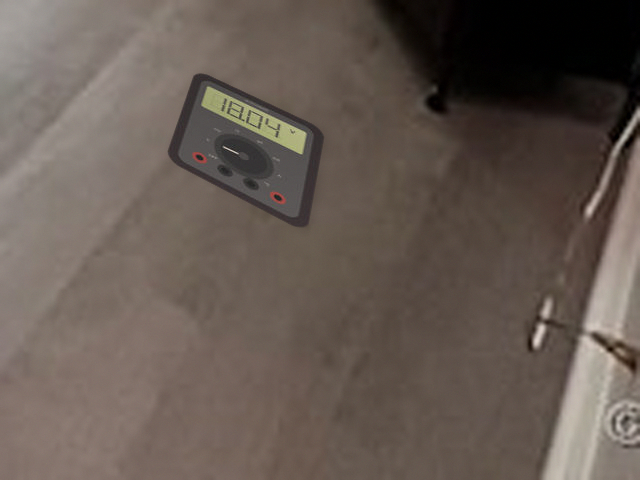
18.04 V
